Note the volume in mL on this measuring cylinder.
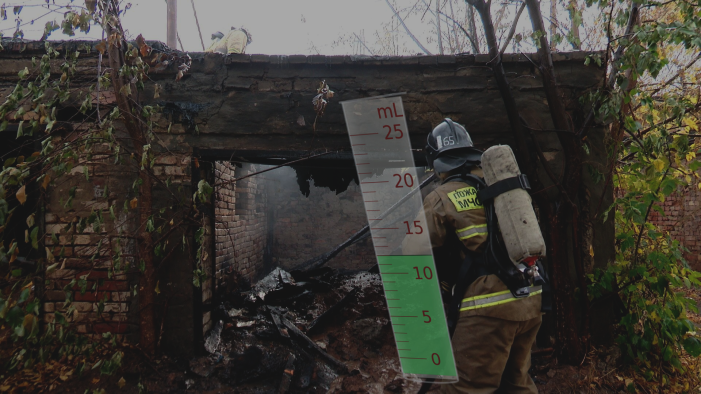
12 mL
